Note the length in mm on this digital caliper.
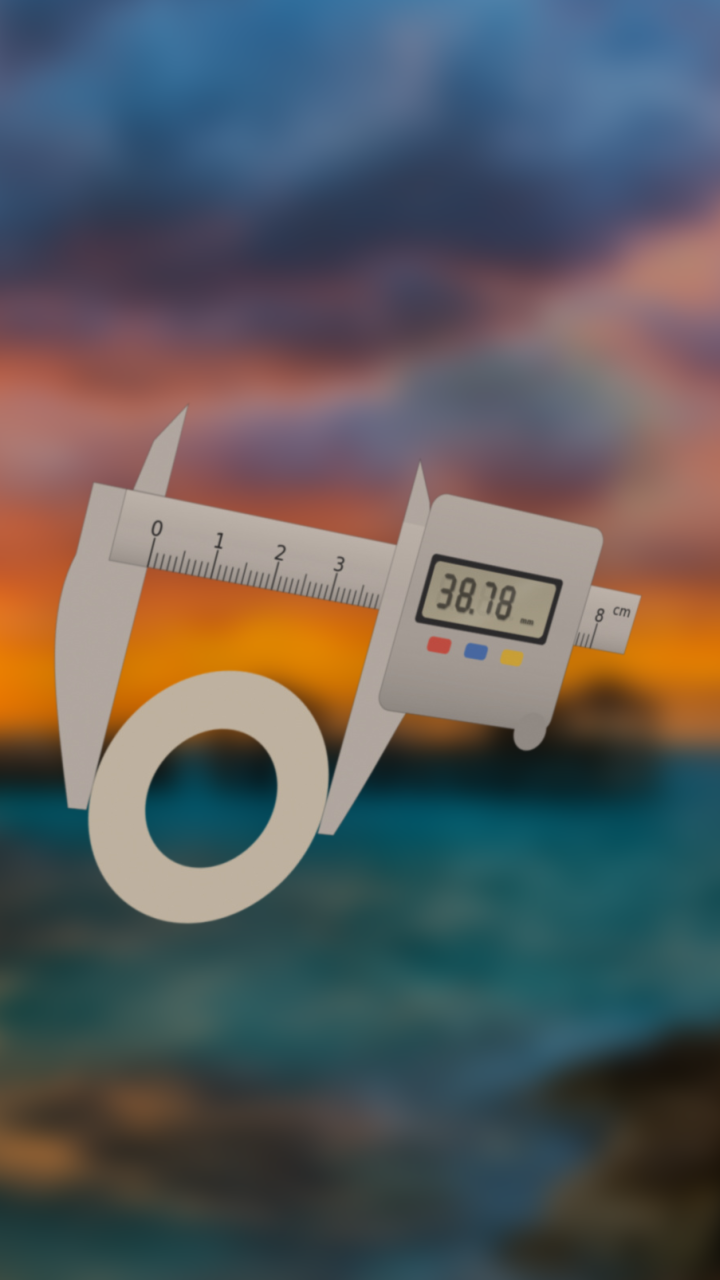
38.78 mm
